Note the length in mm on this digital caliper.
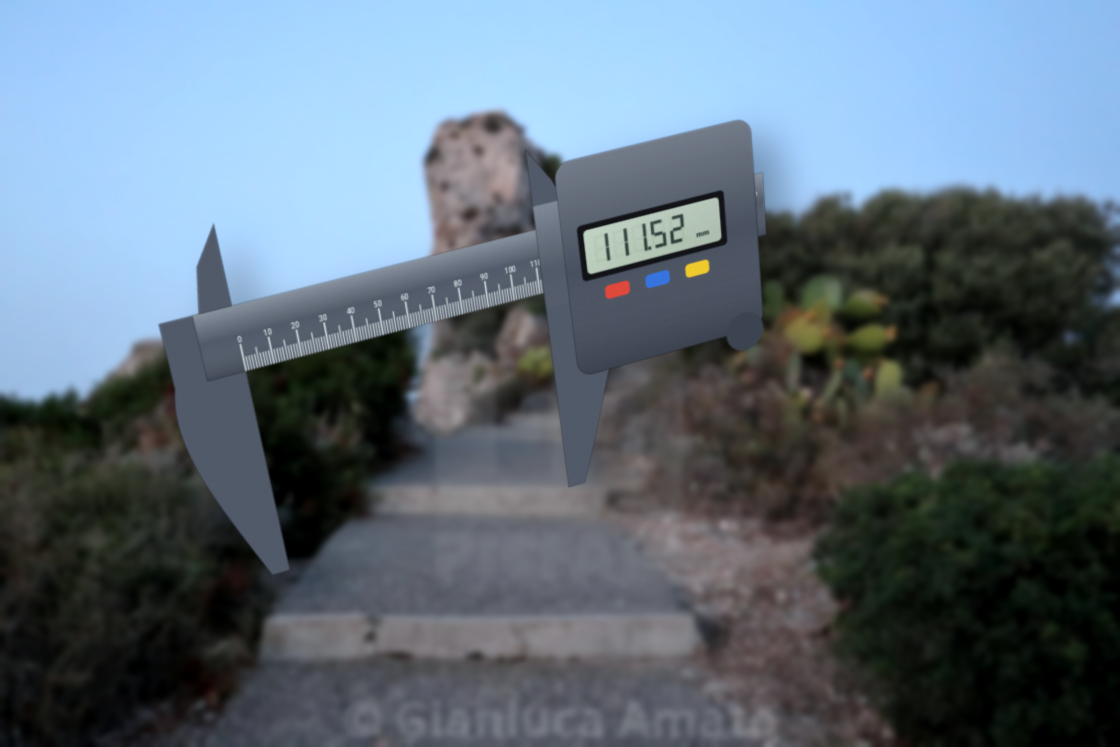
111.52 mm
